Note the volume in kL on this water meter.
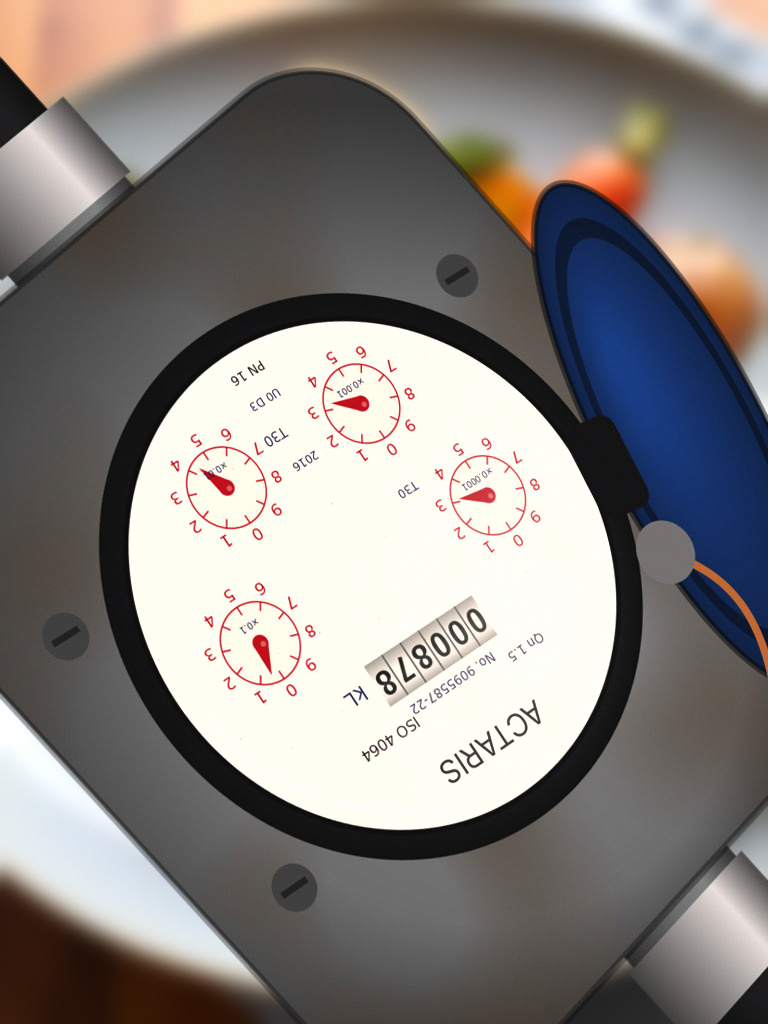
878.0433 kL
